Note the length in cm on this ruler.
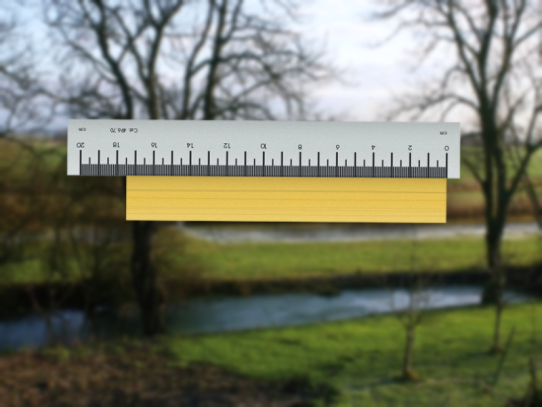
17.5 cm
